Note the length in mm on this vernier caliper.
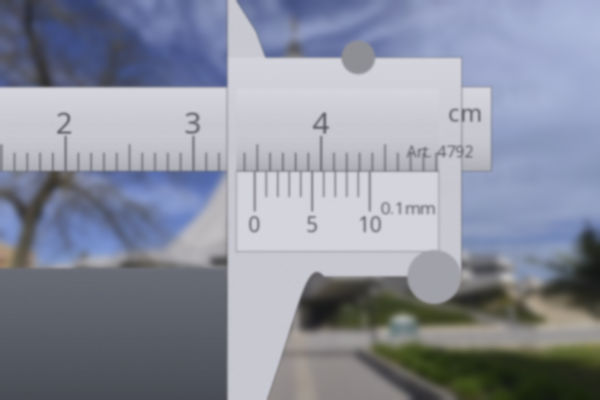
34.8 mm
